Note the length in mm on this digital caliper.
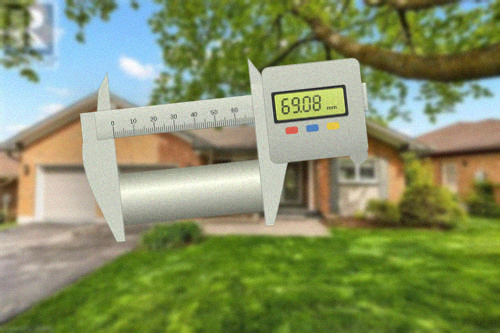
69.08 mm
